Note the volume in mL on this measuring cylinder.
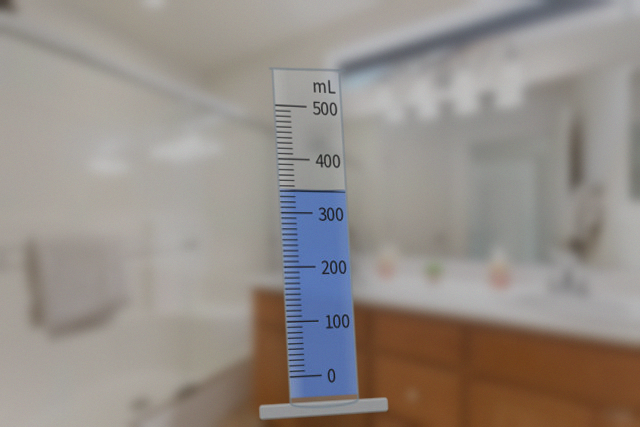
340 mL
